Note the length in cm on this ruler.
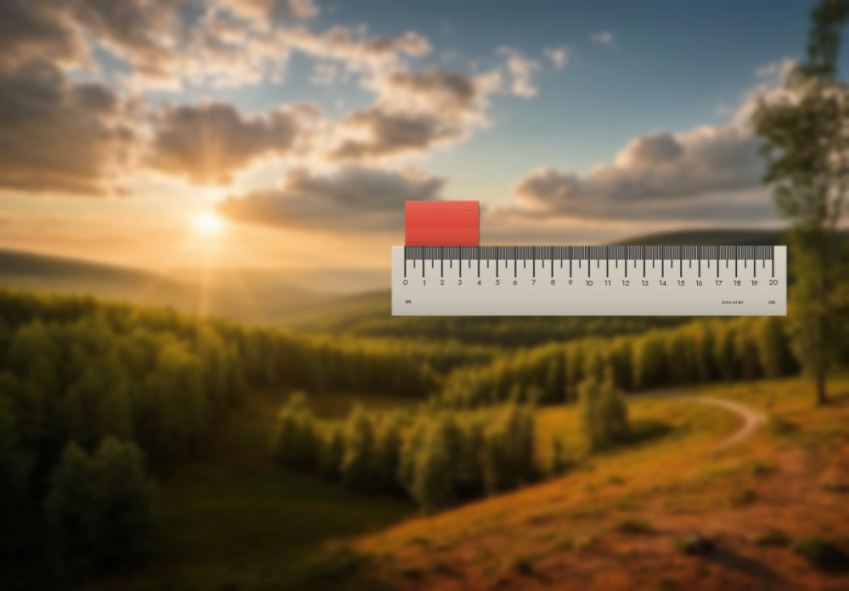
4 cm
